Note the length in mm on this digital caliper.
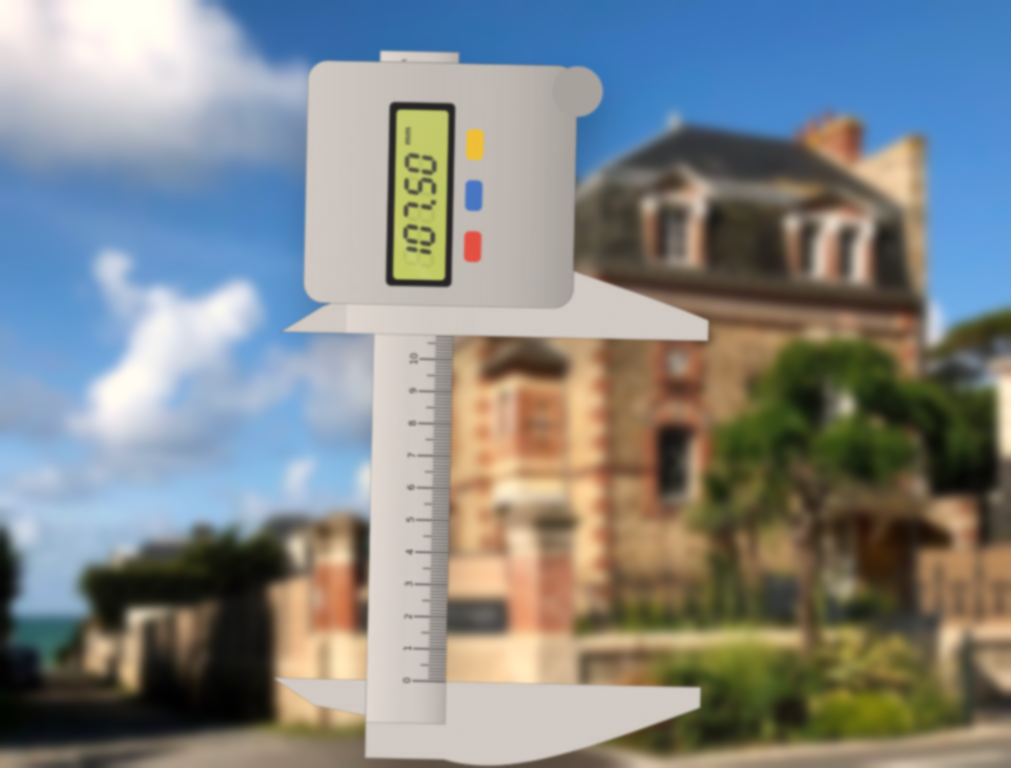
107.50 mm
